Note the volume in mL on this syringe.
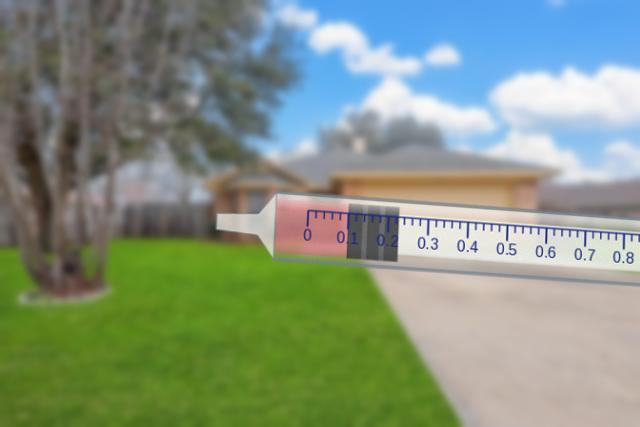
0.1 mL
